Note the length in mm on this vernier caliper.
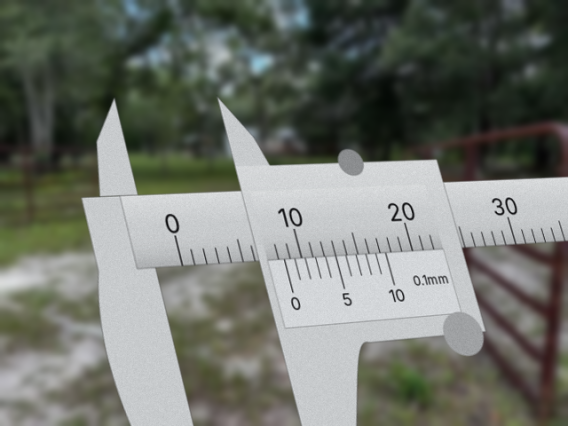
8.5 mm
